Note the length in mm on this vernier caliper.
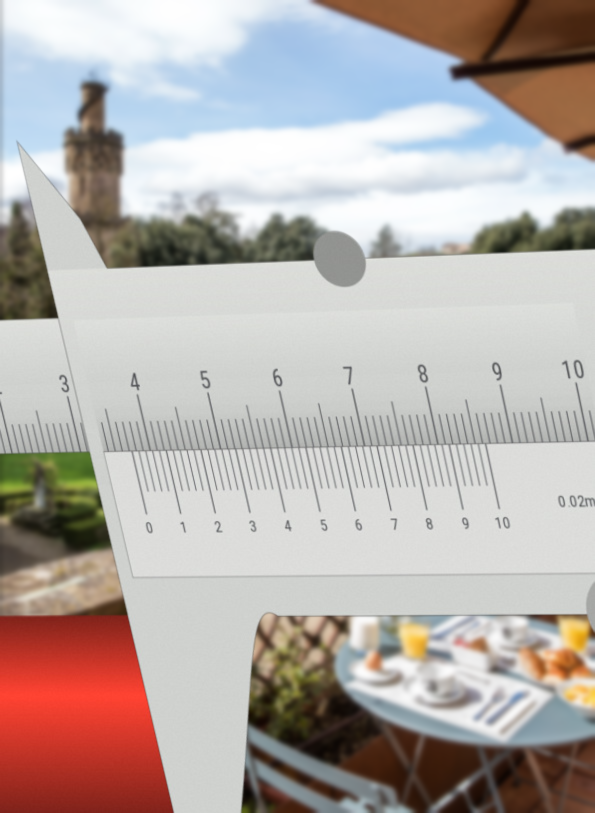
37.4 mm
